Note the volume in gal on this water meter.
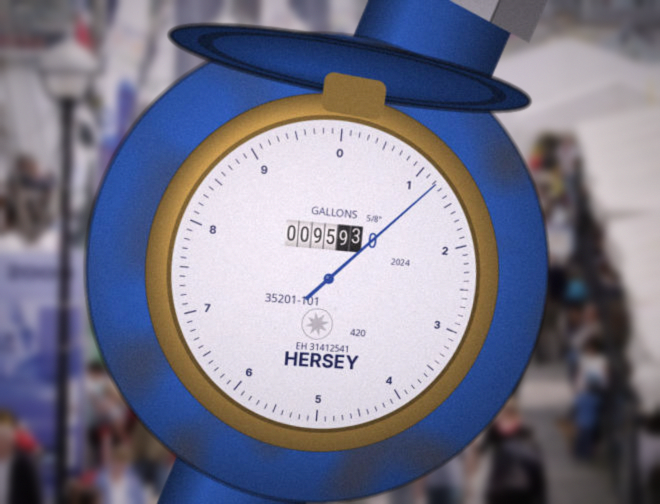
95931.2 gal
